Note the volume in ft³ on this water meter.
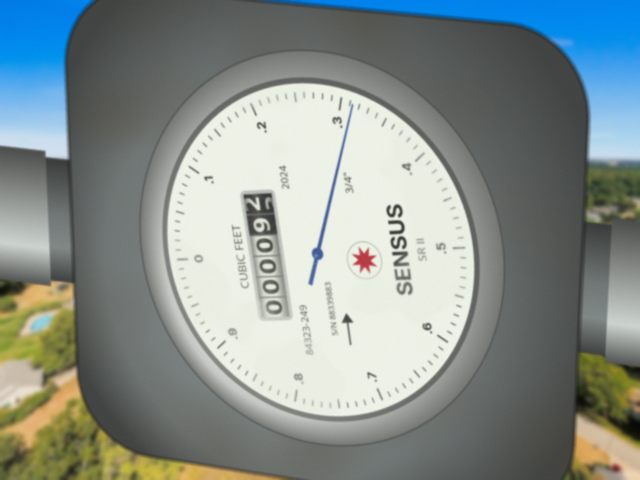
92.31 ft³
